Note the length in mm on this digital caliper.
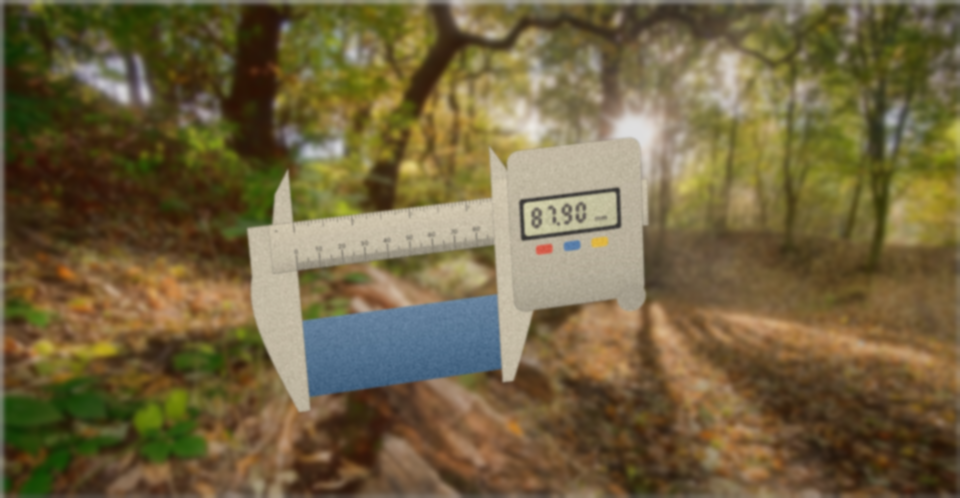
87.90 mm
